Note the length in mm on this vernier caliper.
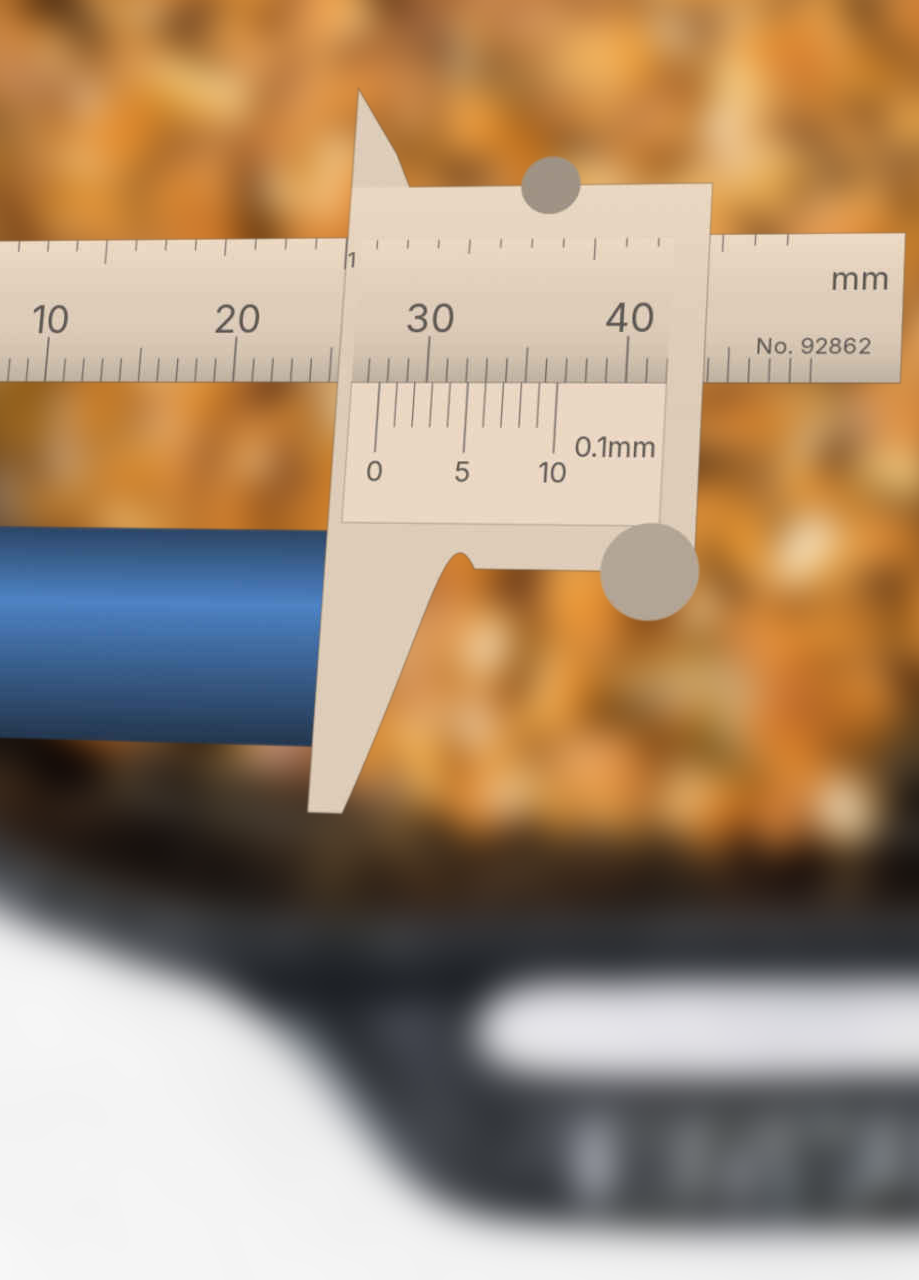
27.6 mm
